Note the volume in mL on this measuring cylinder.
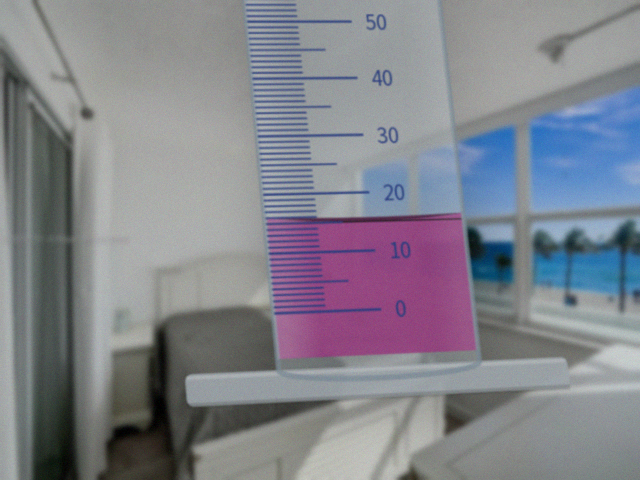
15 mL
